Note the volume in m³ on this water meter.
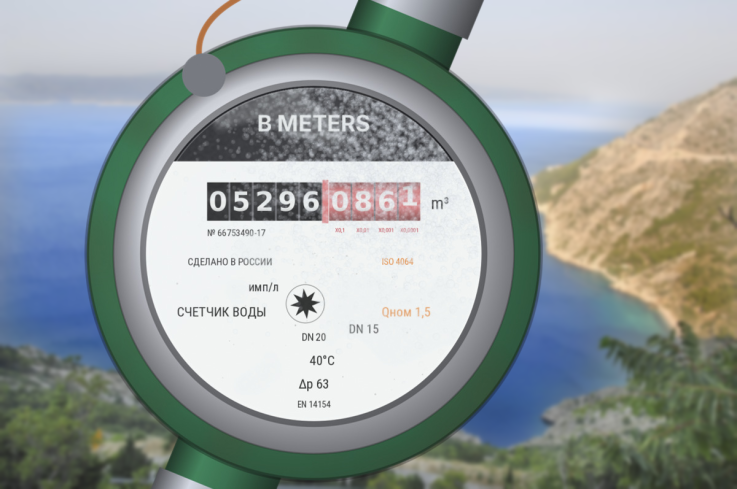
5296.0861 m³
